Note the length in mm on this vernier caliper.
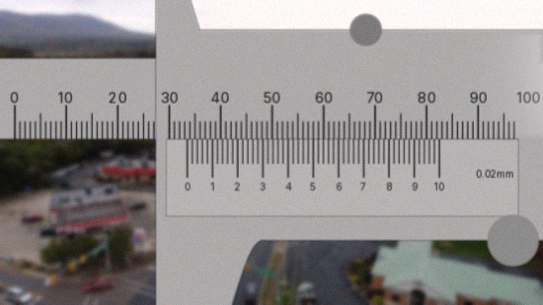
33.5 mm
